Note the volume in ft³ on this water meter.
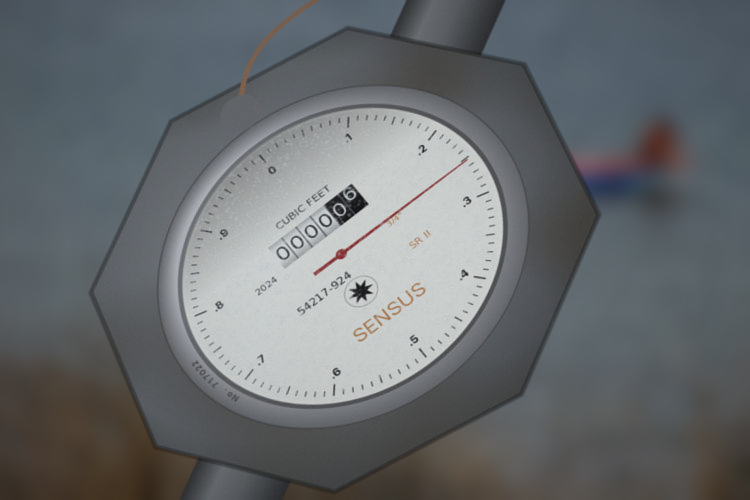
6.25 ft³
